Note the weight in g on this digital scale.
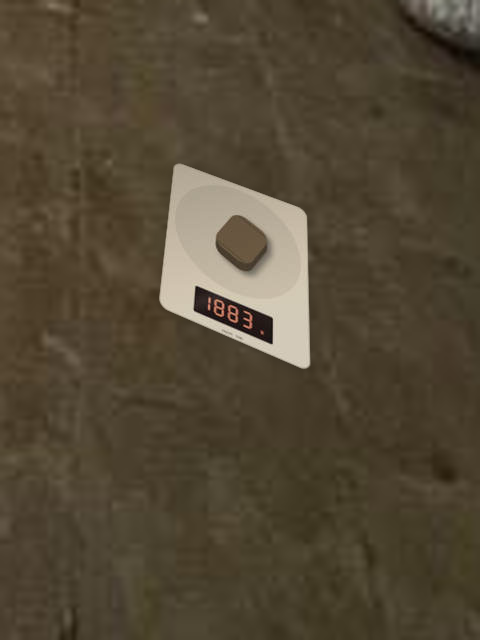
1883 g
